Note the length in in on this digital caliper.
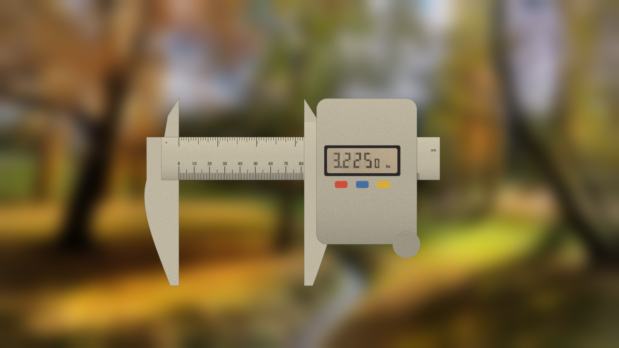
3.2250 in
